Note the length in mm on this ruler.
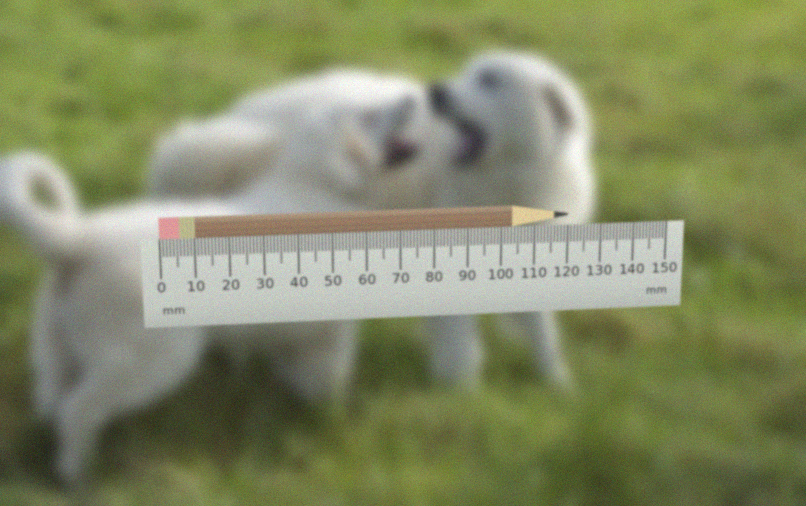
120 mm
